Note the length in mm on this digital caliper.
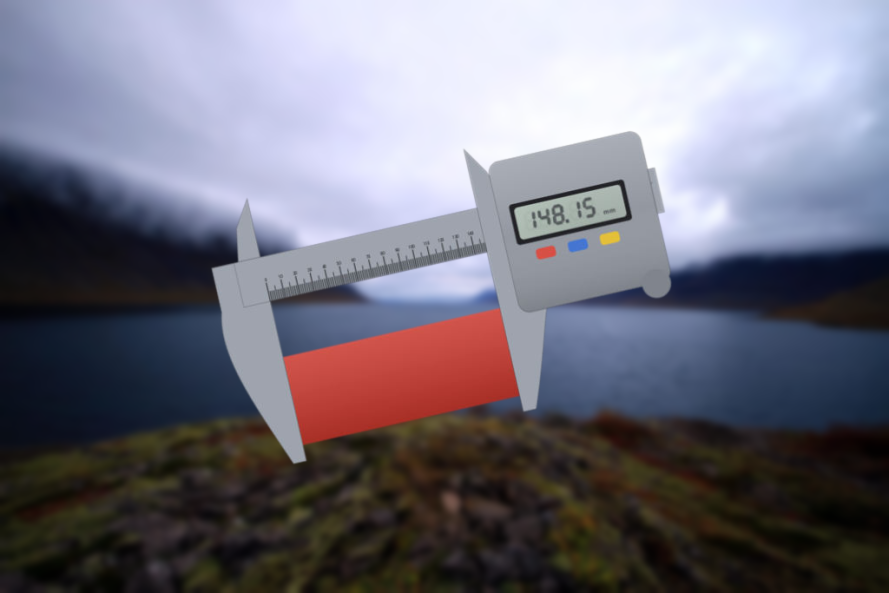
148.15 mm
